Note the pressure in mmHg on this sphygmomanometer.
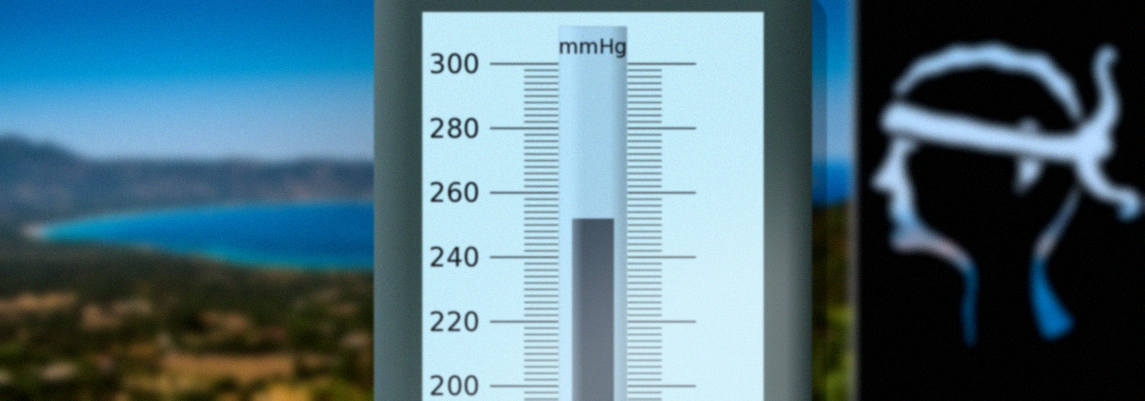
252 mmHg
